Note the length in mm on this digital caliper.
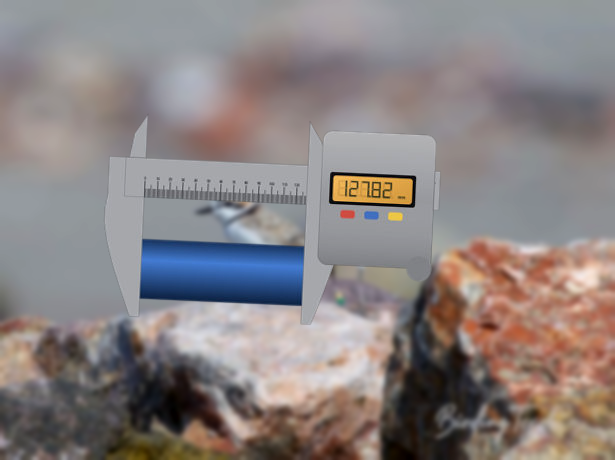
127.82 mm
